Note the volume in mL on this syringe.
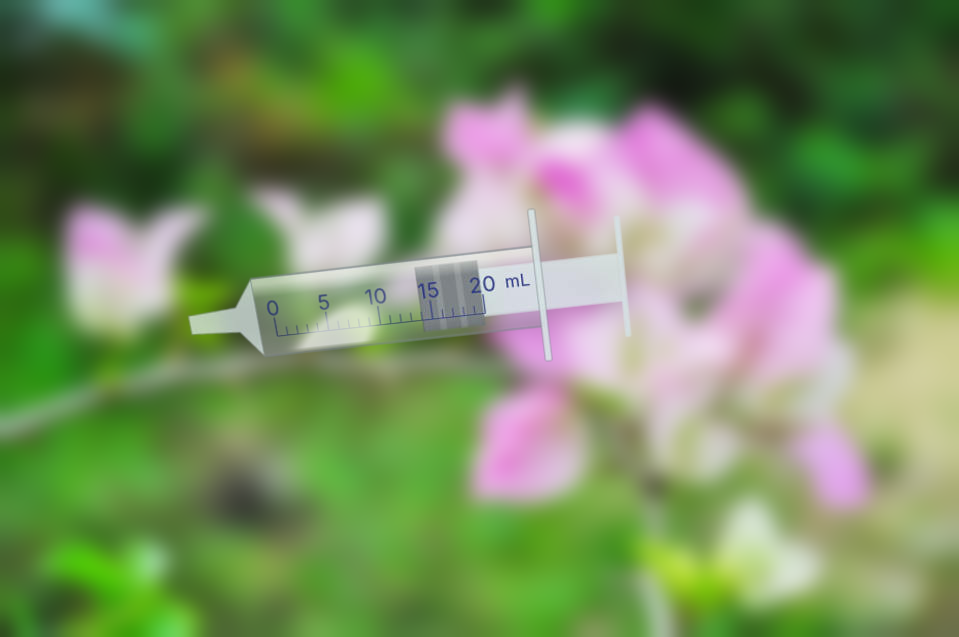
14 mL
